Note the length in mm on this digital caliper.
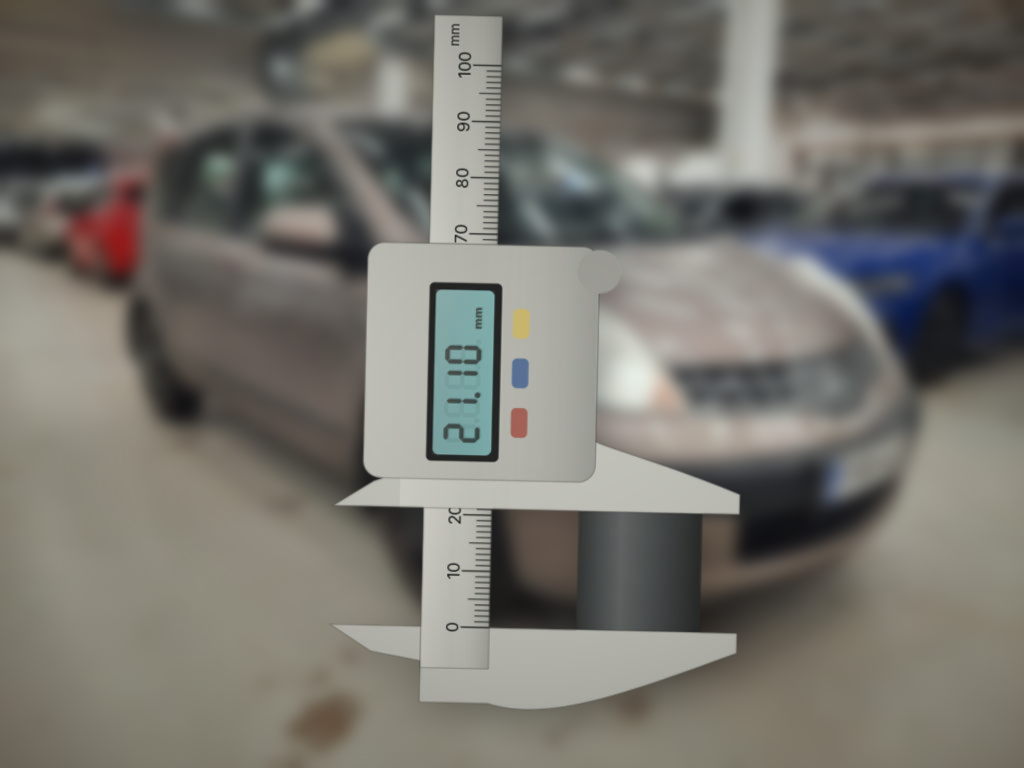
21.10 mm
